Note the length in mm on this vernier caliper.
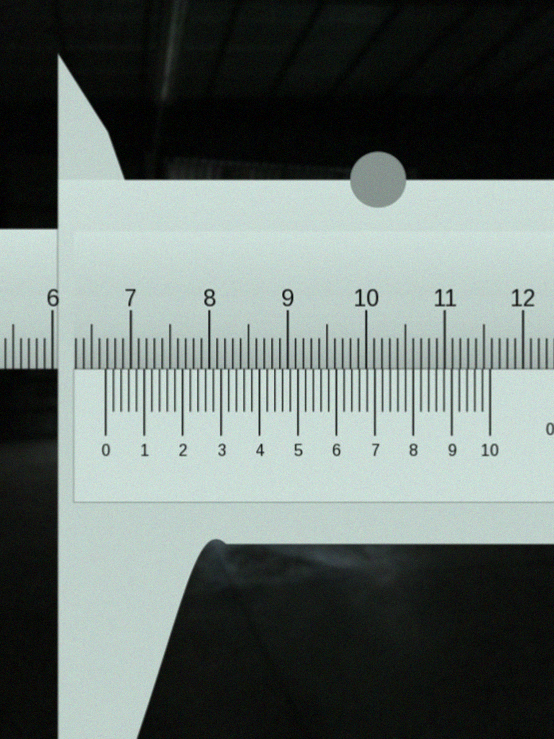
66.8 mm
